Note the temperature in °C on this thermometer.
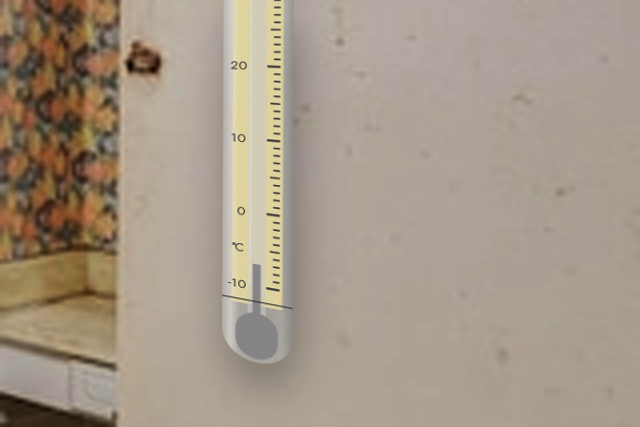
-7 °C
